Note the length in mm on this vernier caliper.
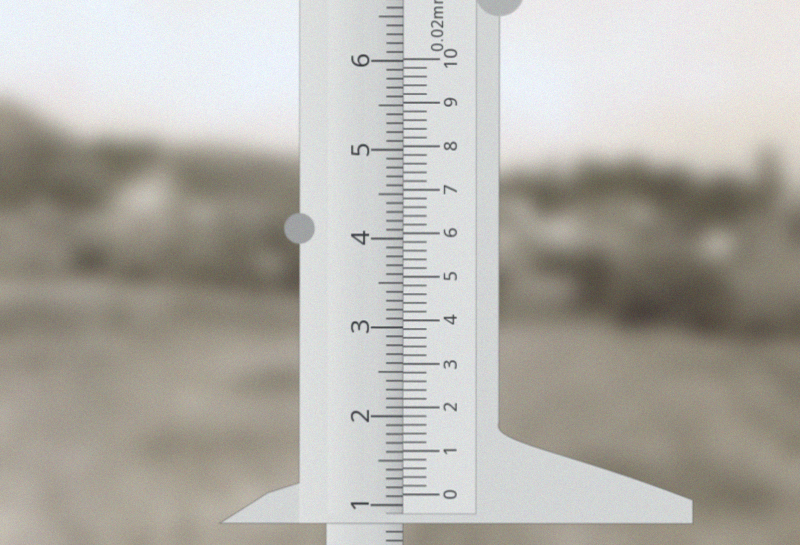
11.2 mm
